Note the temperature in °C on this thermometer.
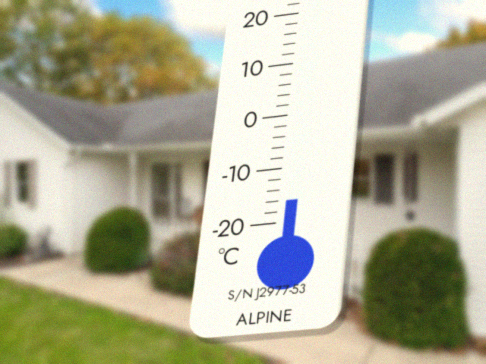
-16 °C
